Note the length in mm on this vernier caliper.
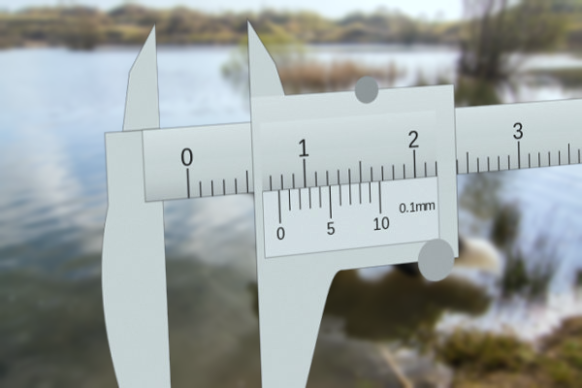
7.7 mm
